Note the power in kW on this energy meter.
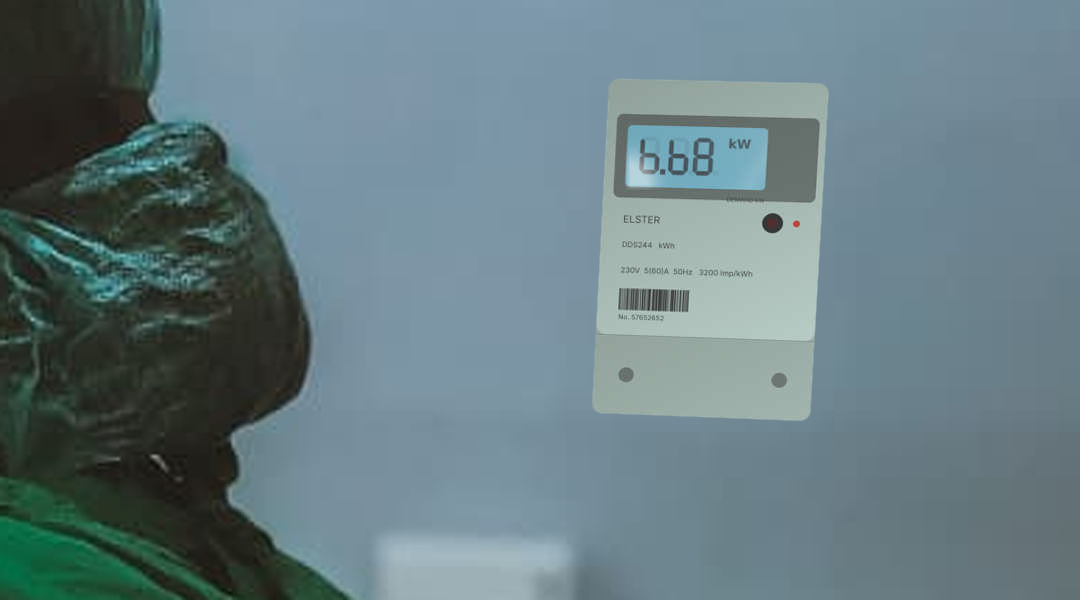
6.68 kW
